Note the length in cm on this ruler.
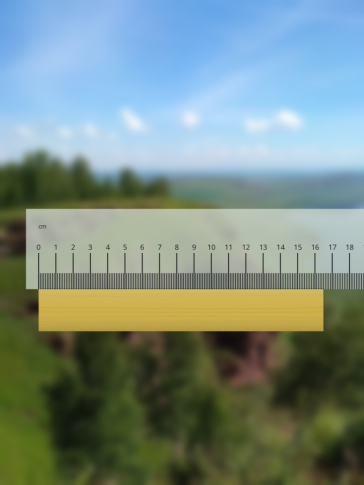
16.5 cm
